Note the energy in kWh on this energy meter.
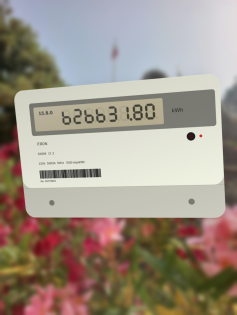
626631.80 kWh
